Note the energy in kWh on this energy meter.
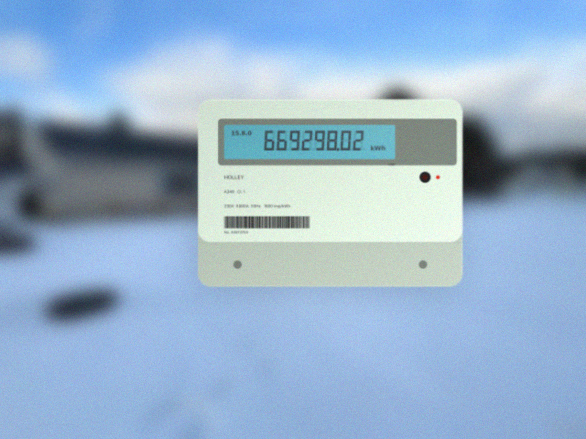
669298.02 kWh
